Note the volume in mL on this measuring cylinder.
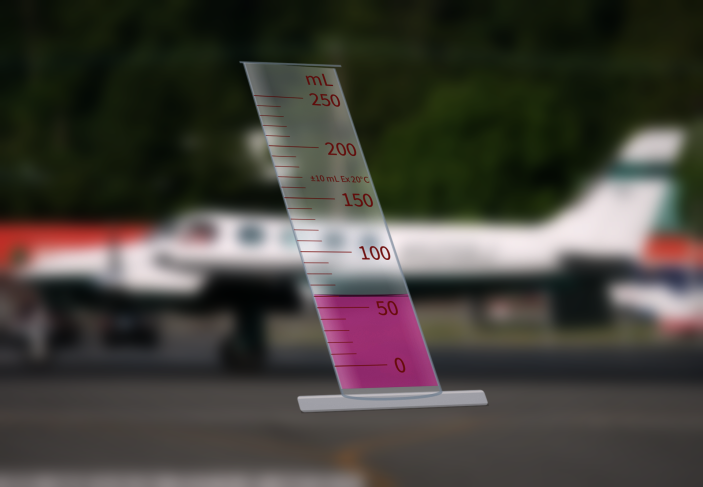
60 mL
